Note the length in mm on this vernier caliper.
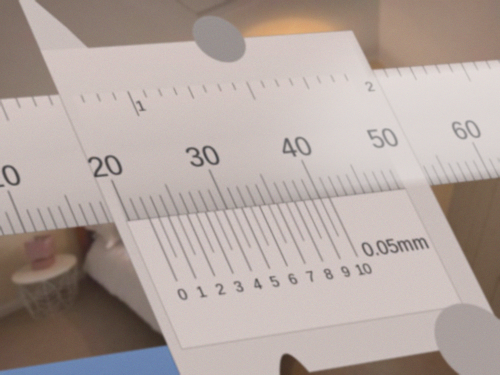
22.0 mm
